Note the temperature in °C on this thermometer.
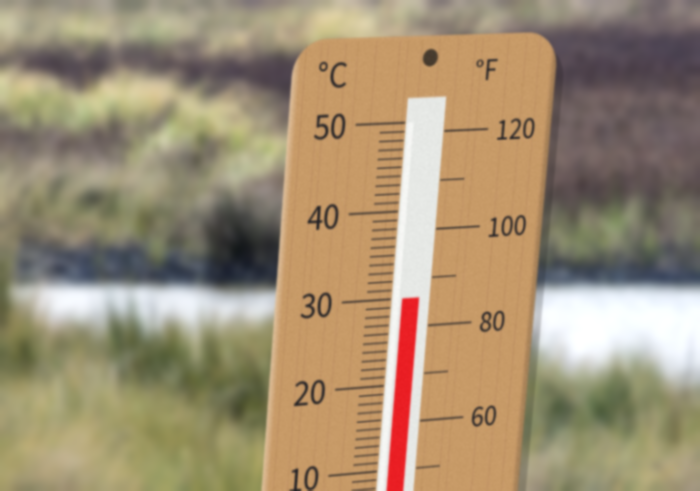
30 °C
